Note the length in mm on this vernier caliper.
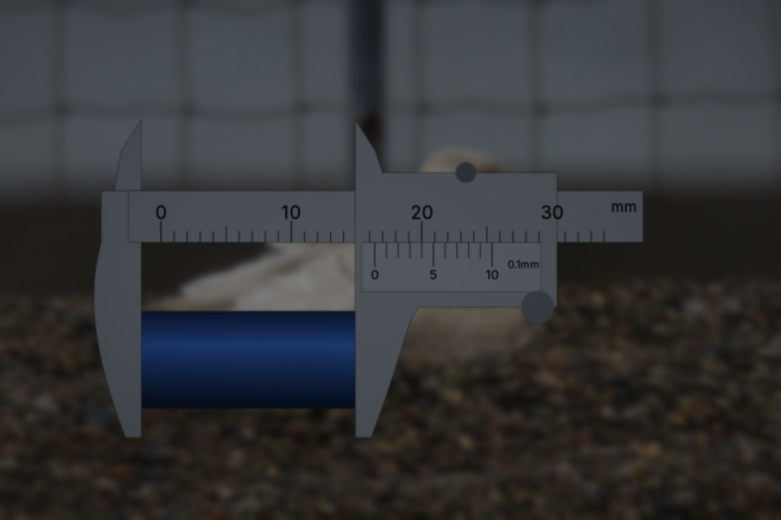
16.4 mm
